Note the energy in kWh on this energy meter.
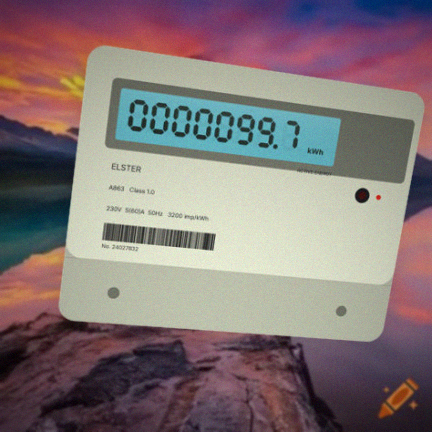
99.7 kWh
